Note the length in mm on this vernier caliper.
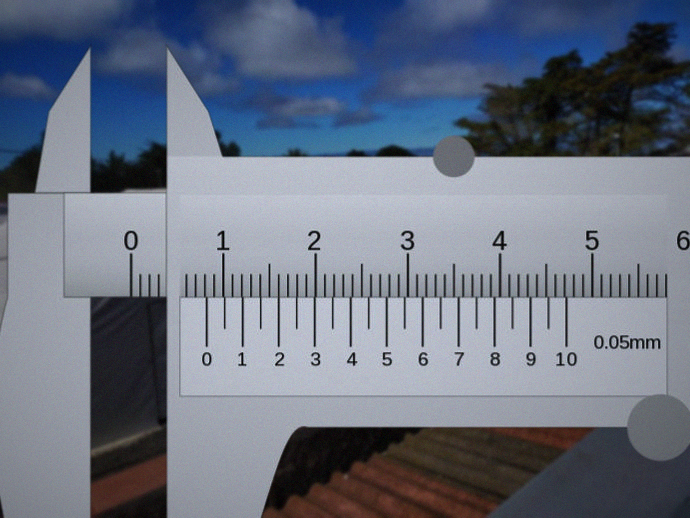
8.2 mm
